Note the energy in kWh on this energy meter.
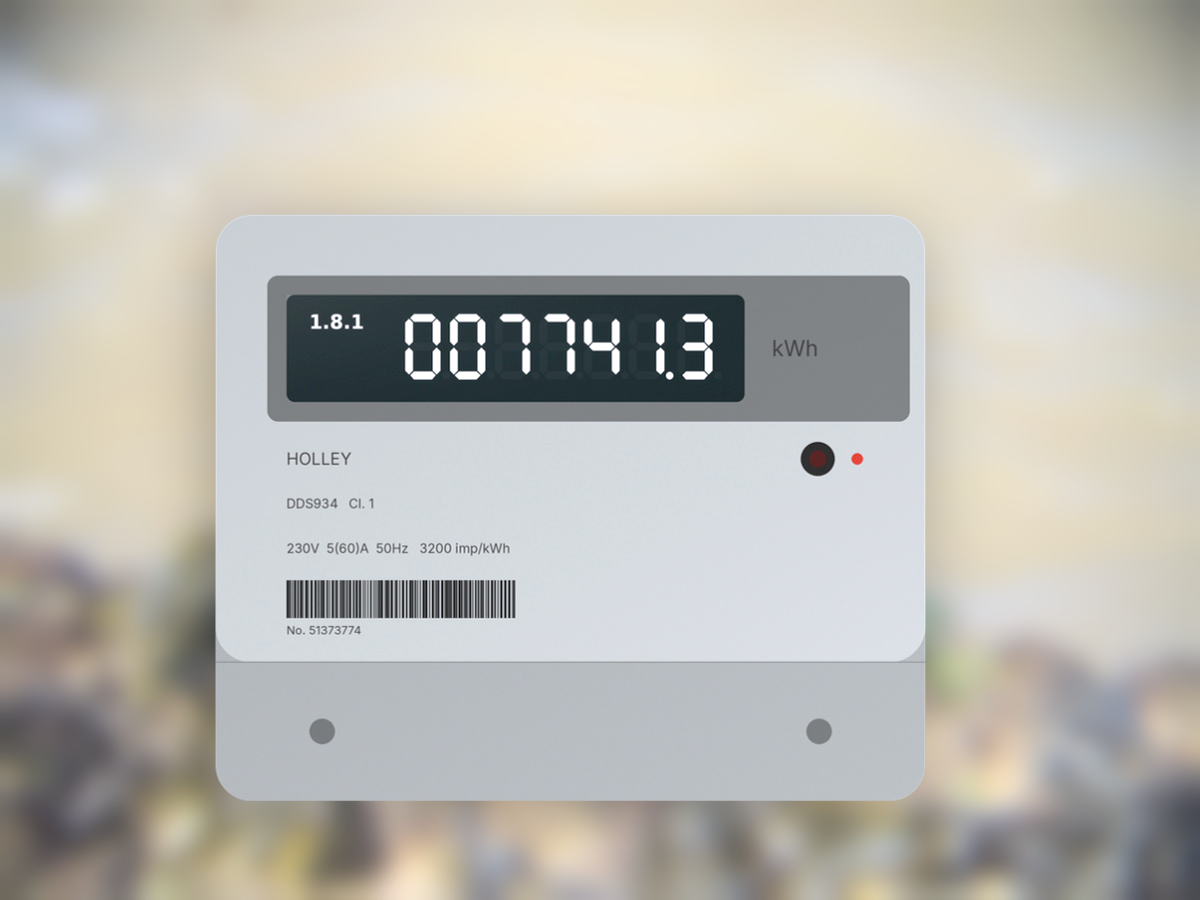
7741.3 kWh
